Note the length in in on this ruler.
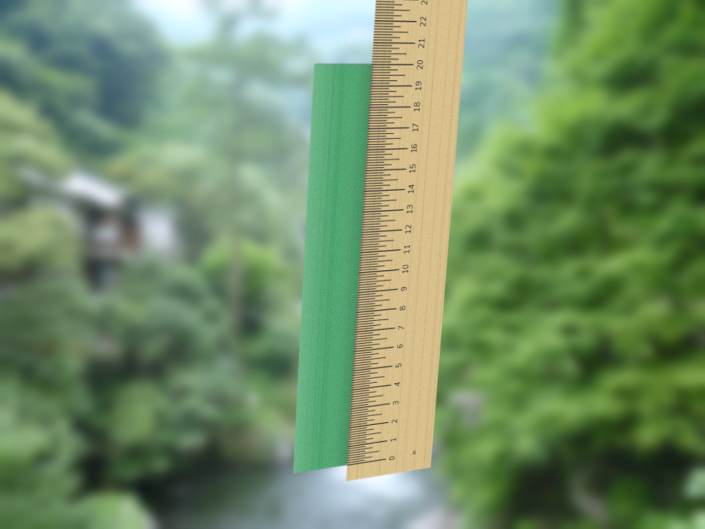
20 in
